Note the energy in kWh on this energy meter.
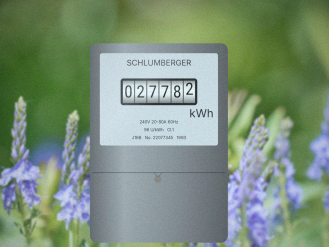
27782 kWh
